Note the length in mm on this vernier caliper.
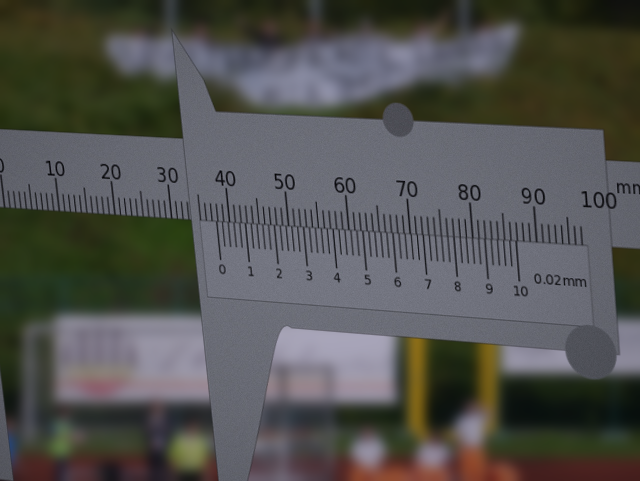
37.8 mm
